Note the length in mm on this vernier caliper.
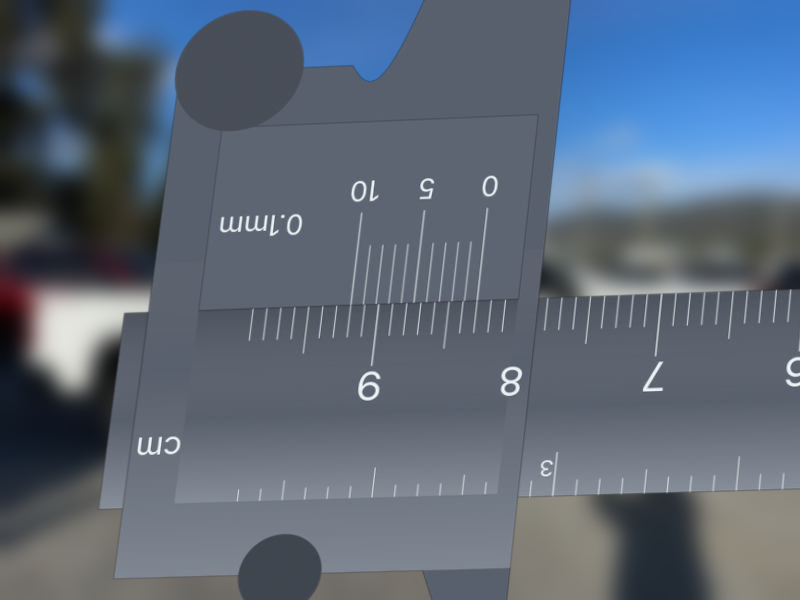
83.0 mm
